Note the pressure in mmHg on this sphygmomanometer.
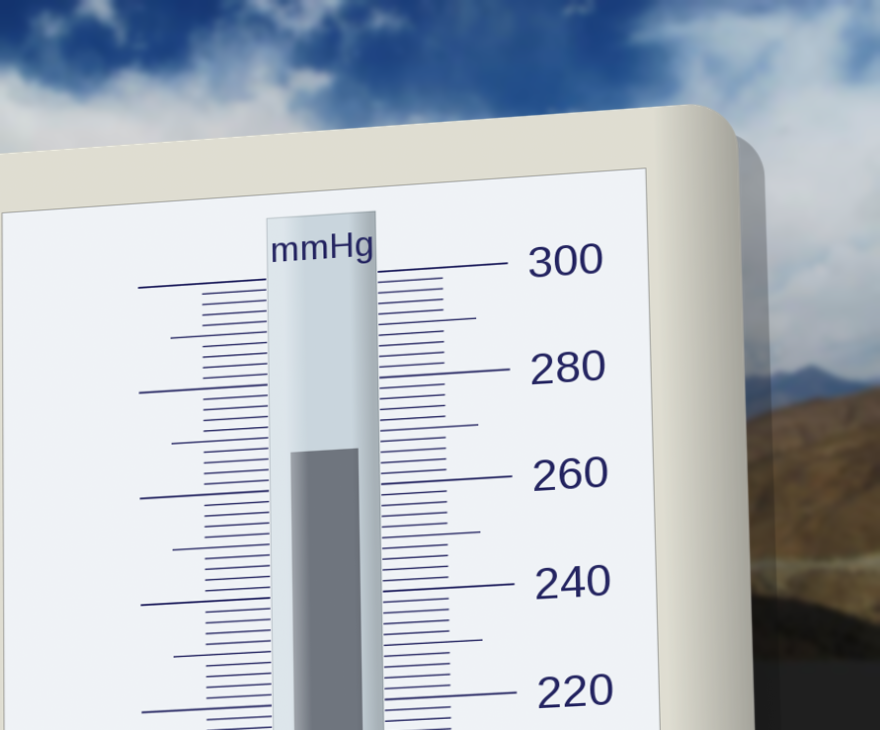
267 mmHg
